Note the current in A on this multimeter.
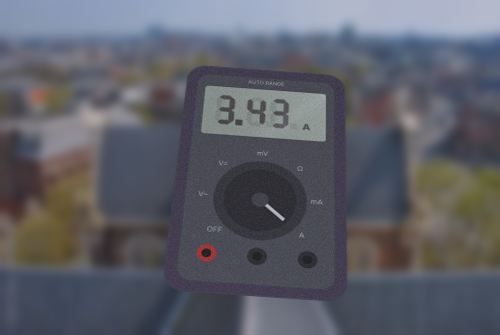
3.43 A
